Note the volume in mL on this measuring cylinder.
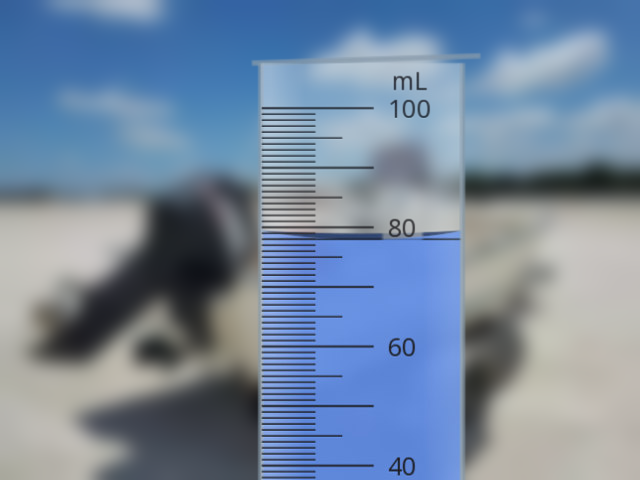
78 mL
